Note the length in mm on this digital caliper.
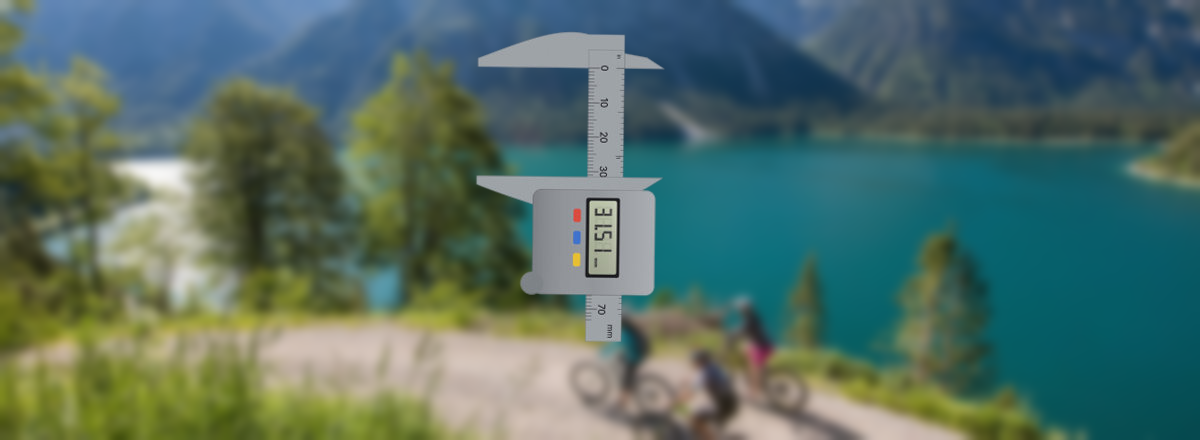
31.51 mm
